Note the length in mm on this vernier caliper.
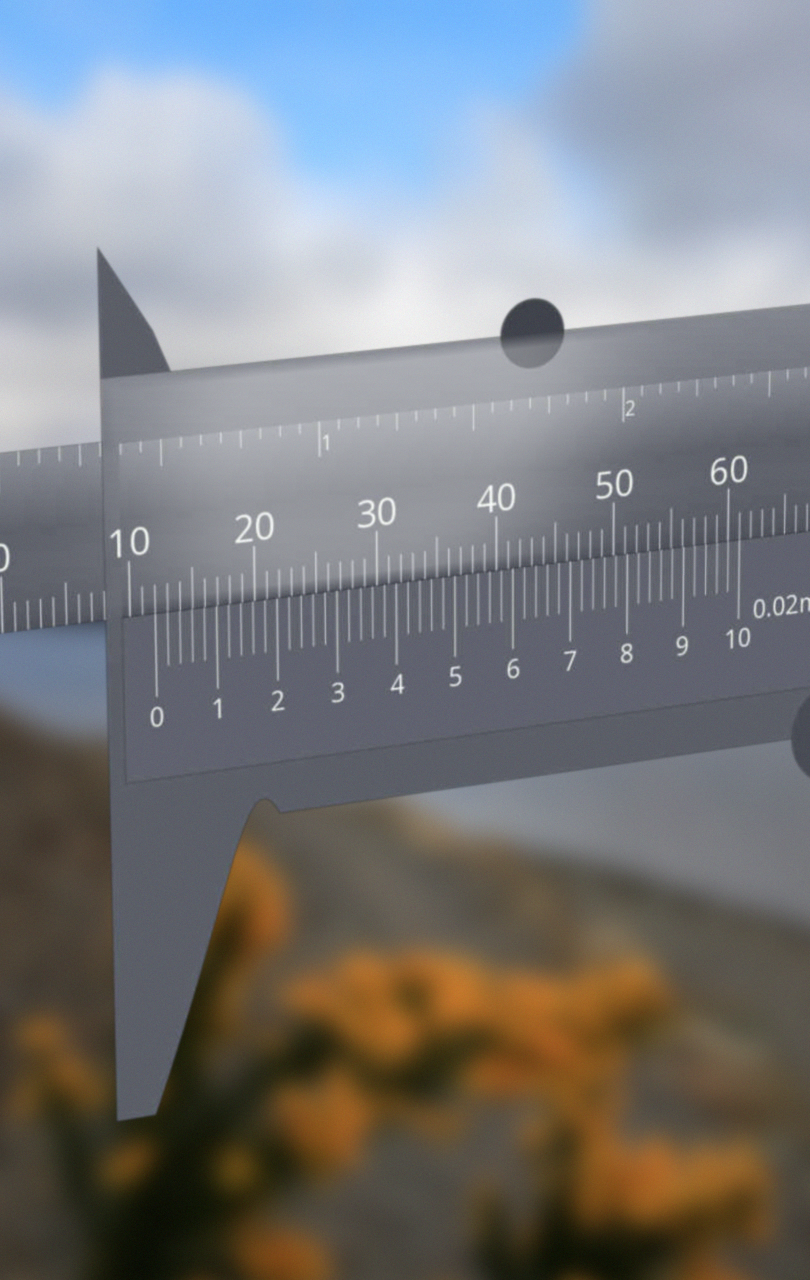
12.0 mm
